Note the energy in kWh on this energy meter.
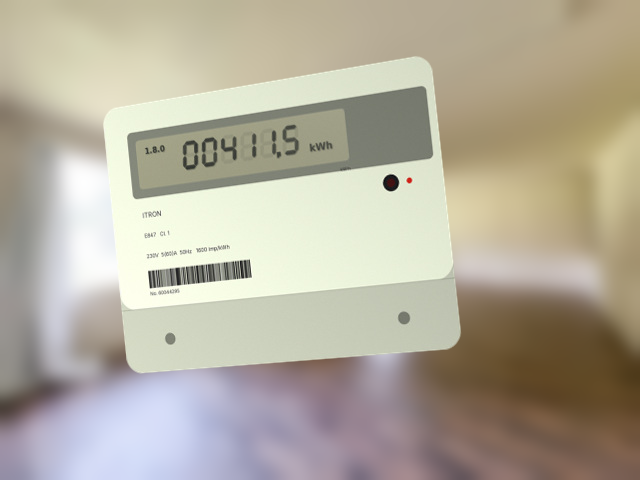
411.5 kWh
